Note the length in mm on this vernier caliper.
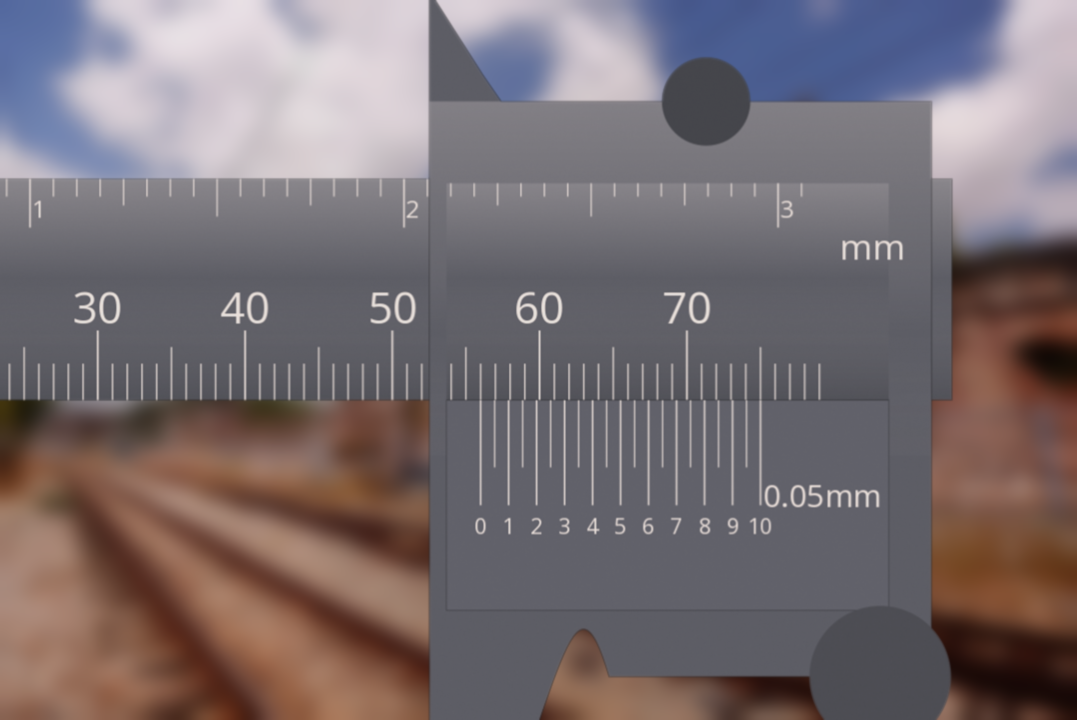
56.0 mm
